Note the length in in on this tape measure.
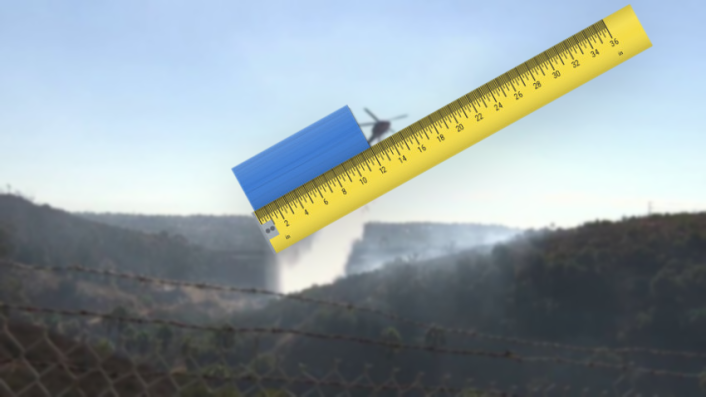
12 in
